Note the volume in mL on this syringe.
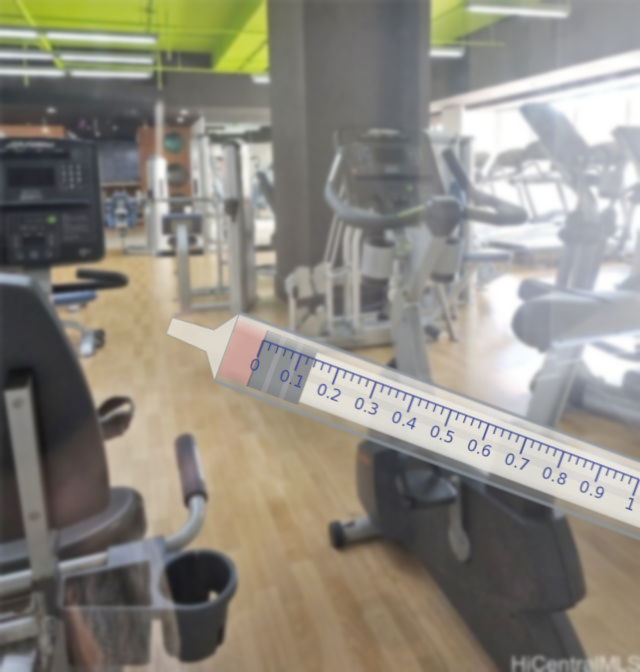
0 mL
